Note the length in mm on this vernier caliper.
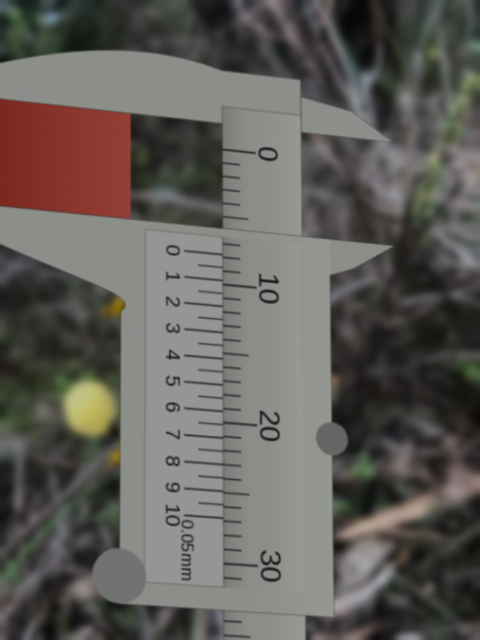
7.8 mm
